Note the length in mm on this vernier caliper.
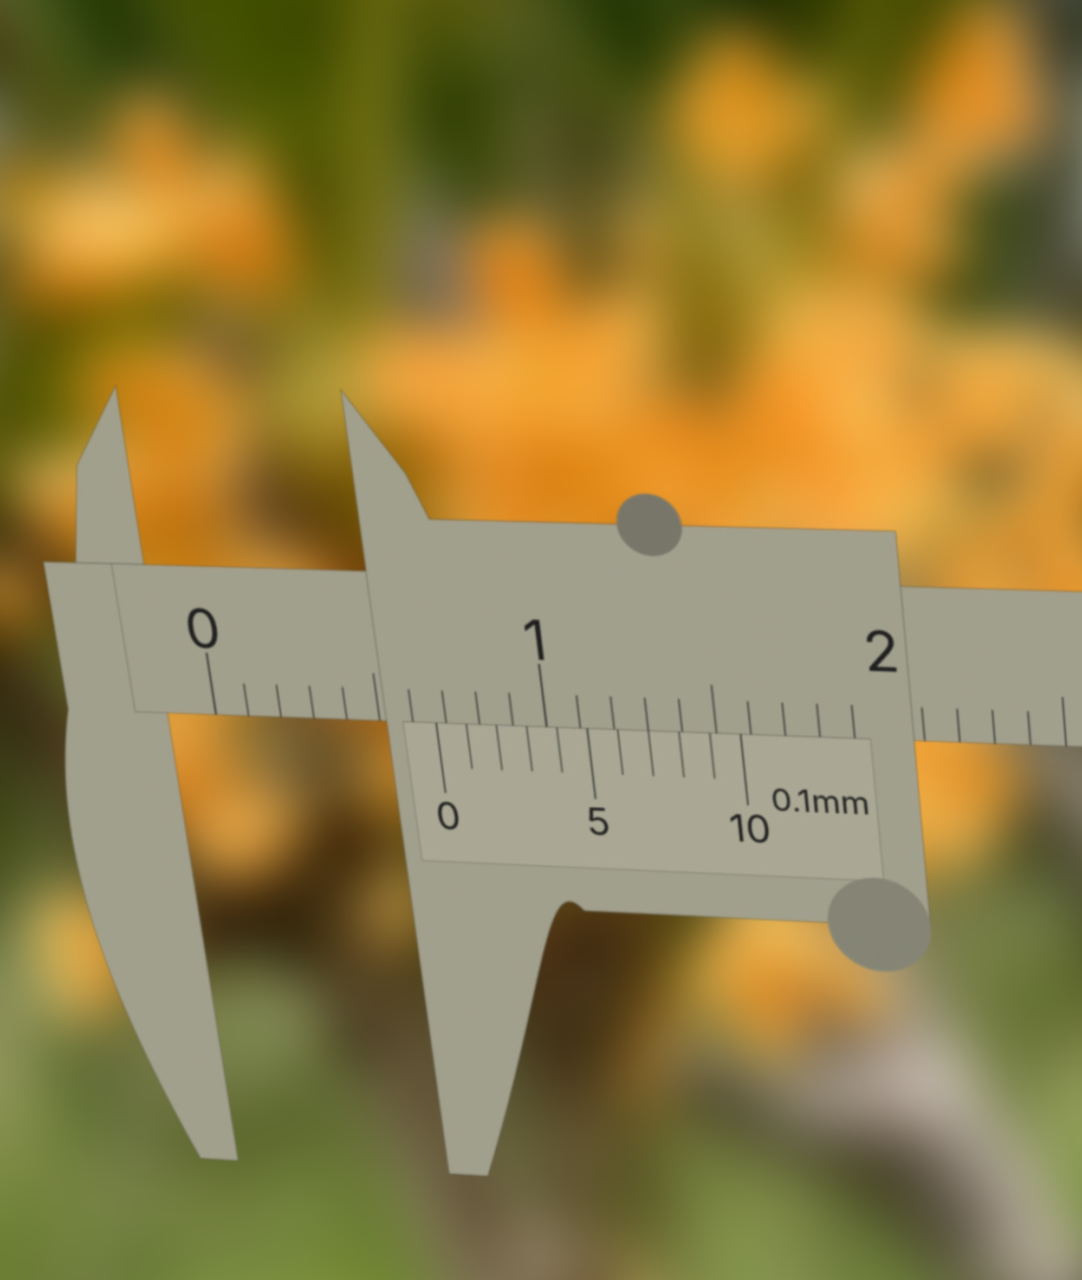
6.7 mm
